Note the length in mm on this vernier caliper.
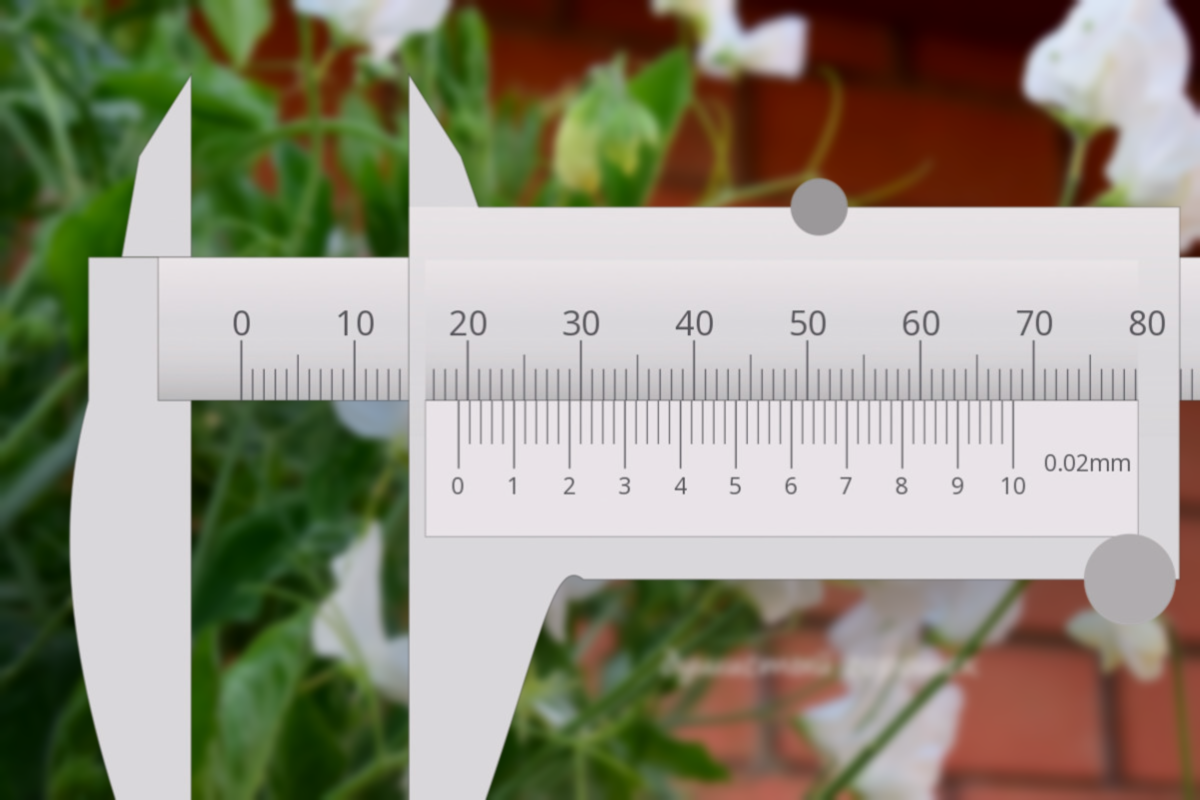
19.2 mm
